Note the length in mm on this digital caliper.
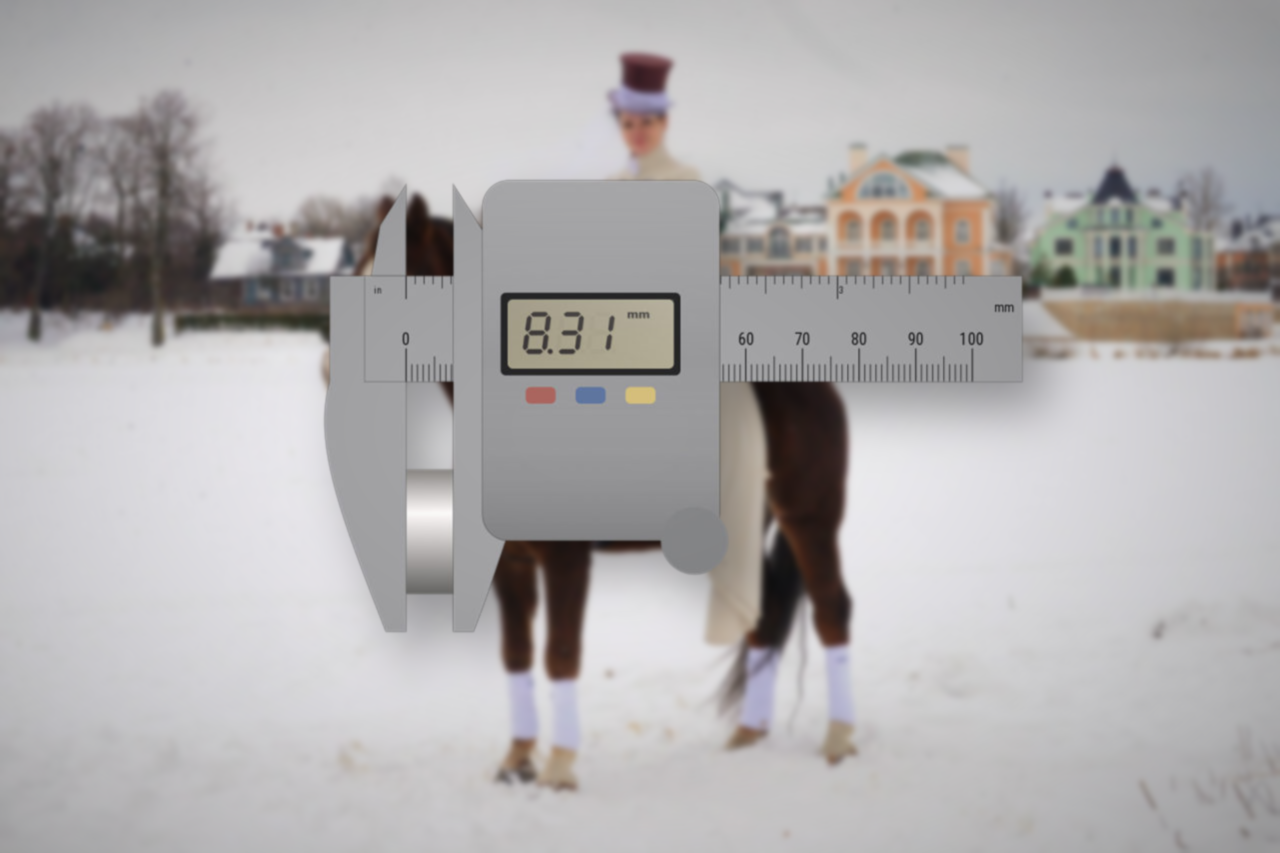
8.31 mm
